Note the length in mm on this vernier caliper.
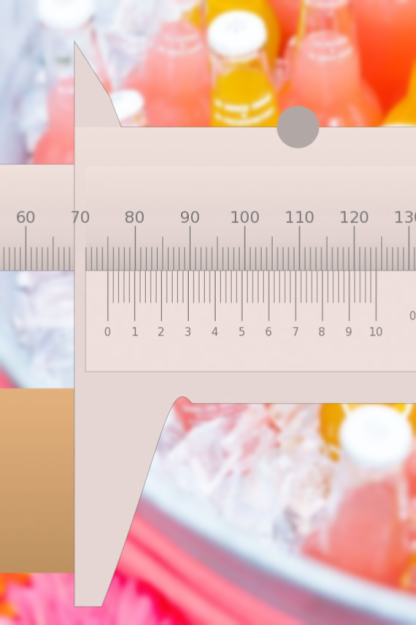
75.0 mm
